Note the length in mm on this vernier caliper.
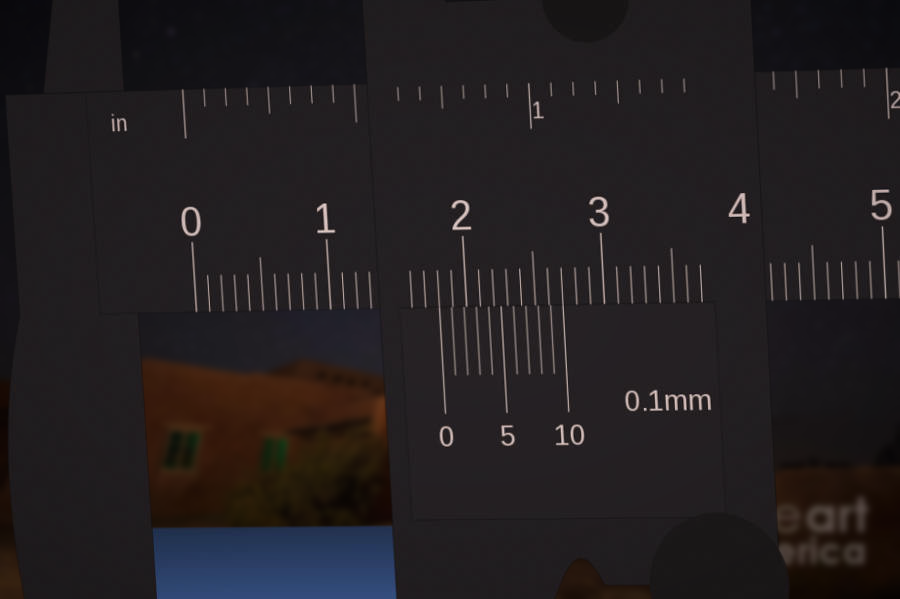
18.0 mm
